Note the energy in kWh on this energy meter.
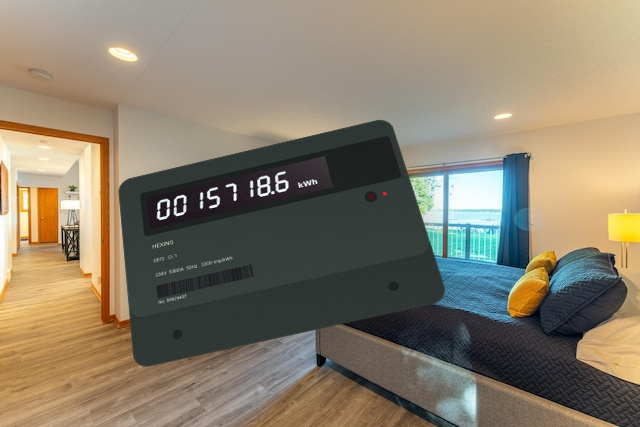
15718.6 kWh
